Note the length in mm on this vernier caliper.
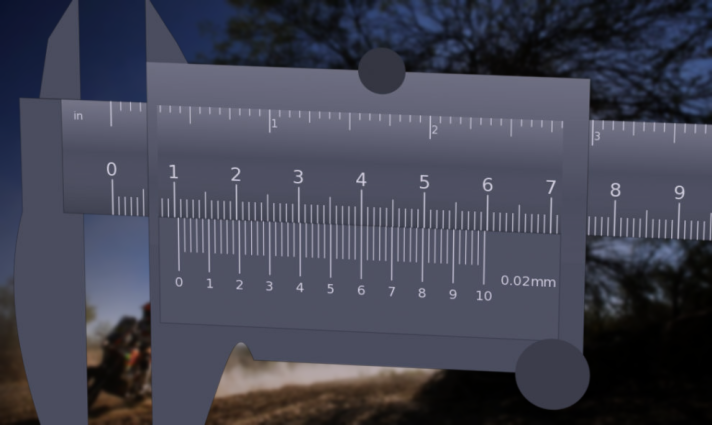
10.6 mm
